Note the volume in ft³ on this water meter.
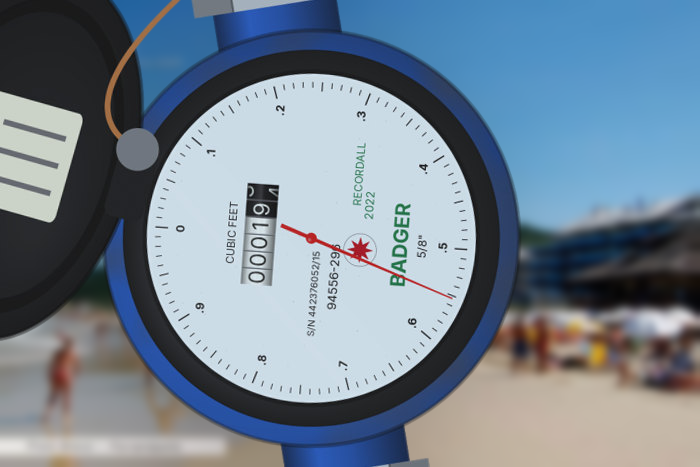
193.55 ft³
